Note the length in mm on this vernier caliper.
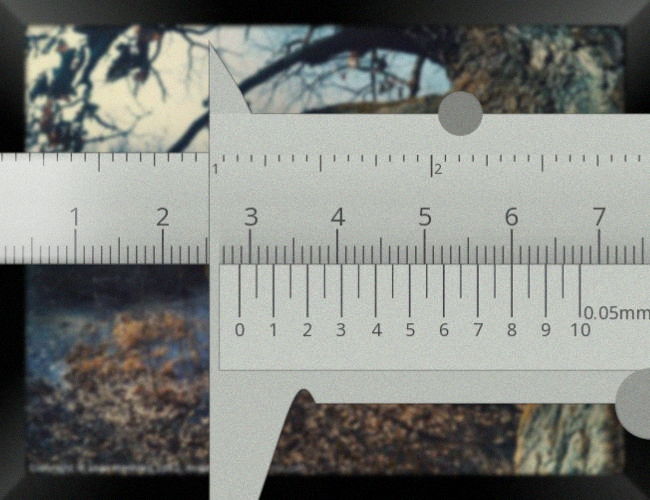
28.8 mm
